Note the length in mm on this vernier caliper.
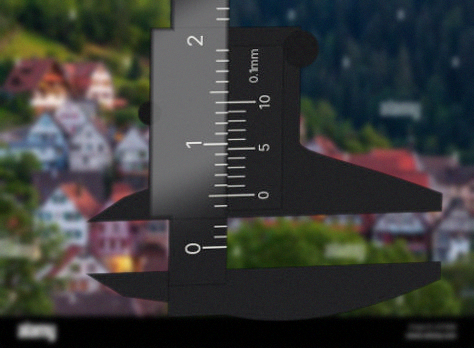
5.0 mm
